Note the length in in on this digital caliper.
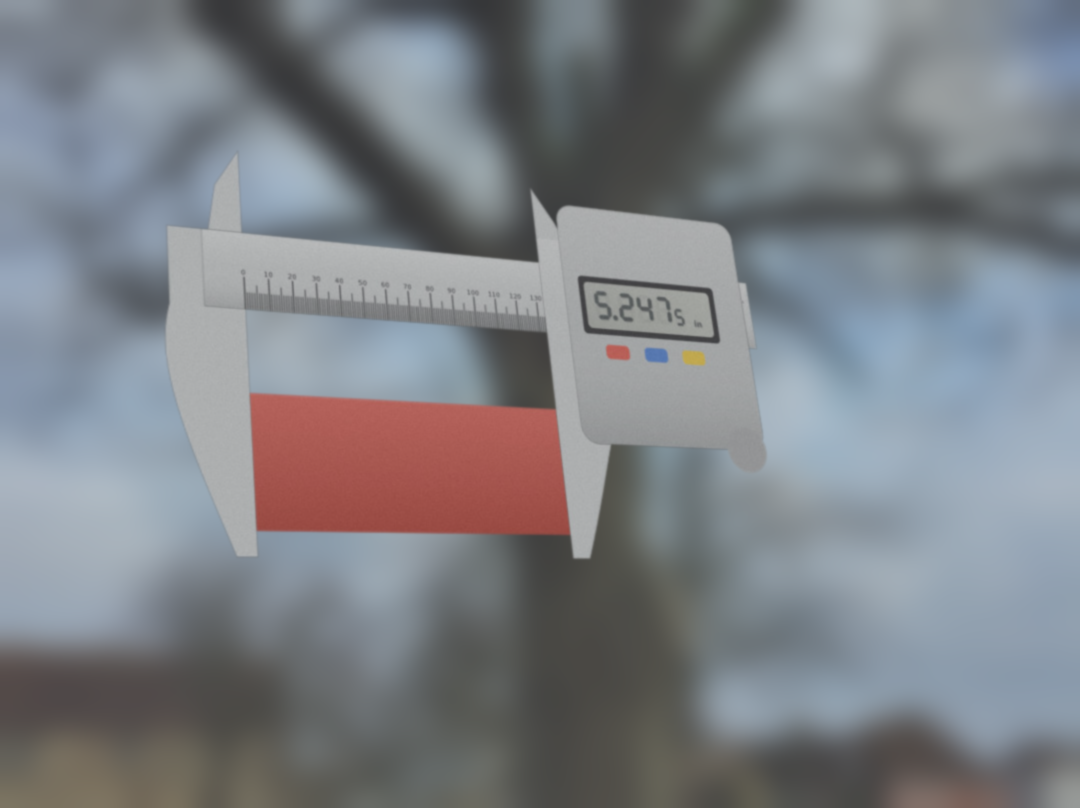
5.2475 in
